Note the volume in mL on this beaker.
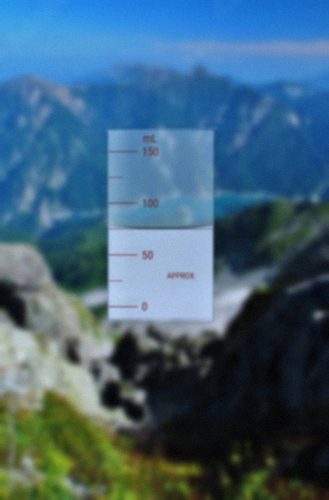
75 mL
